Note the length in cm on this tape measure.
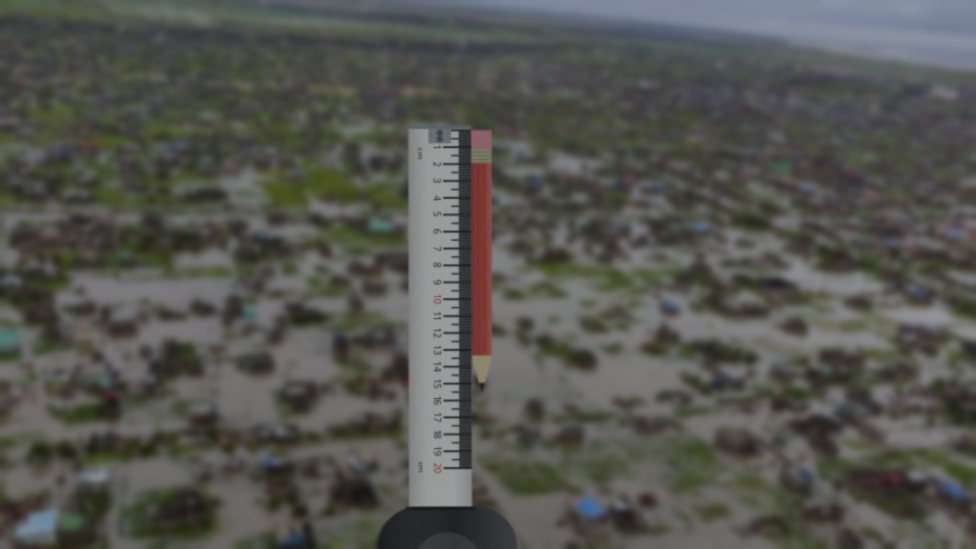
15.5 cm
